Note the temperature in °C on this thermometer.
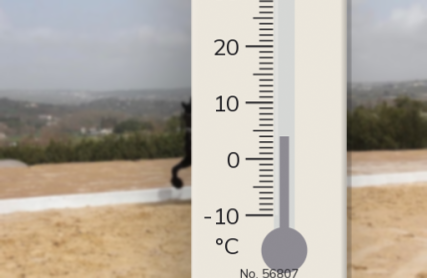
4 °C
